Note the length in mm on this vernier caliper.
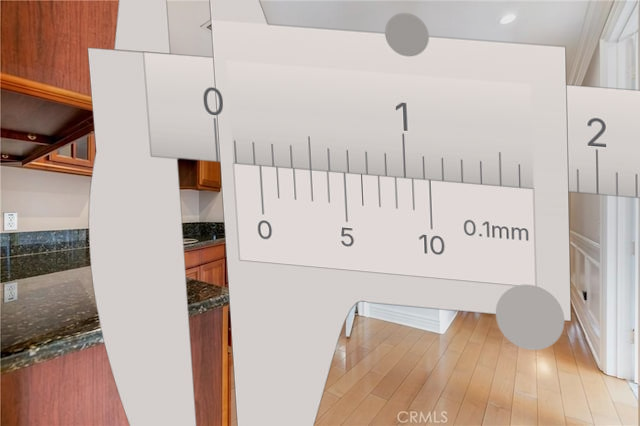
2.3 mm
